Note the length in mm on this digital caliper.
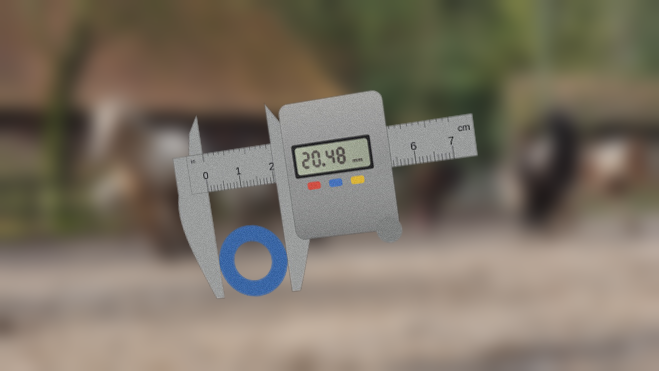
20.48 mm
